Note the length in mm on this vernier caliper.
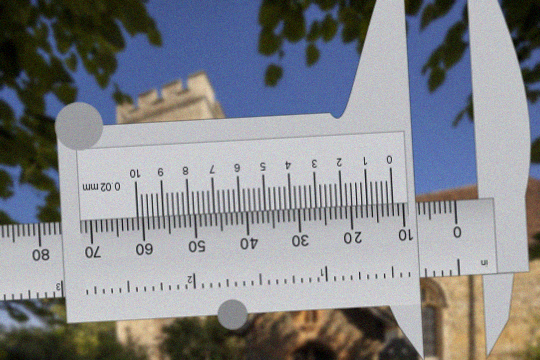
12.0 mm
